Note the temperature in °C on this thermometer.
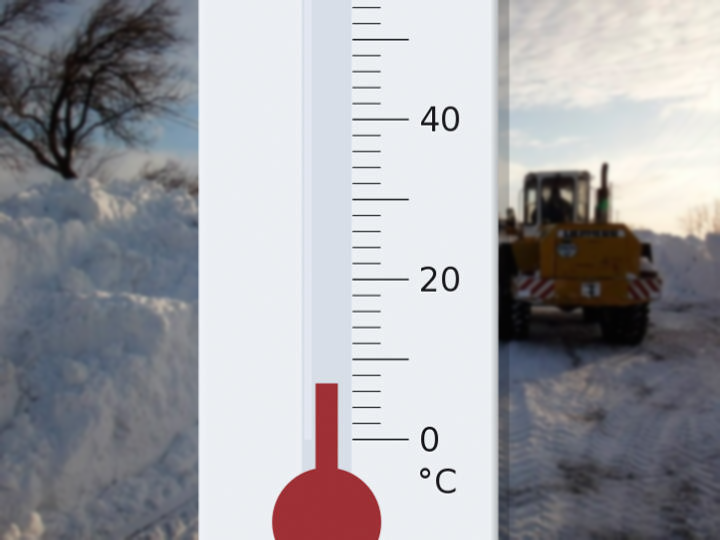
7 °C
